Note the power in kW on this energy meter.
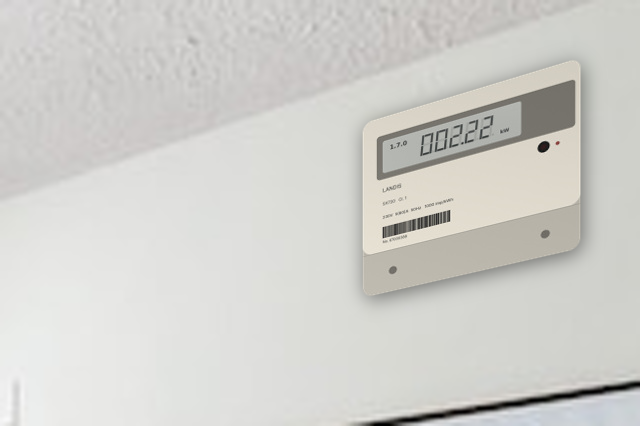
2.22 kW
